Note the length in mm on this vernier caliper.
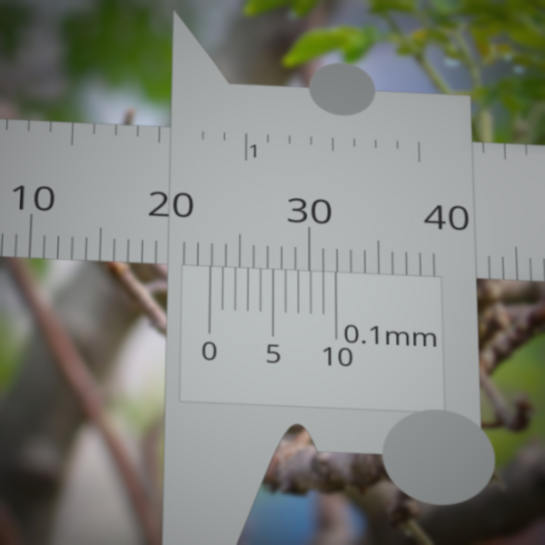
22.9 mm
